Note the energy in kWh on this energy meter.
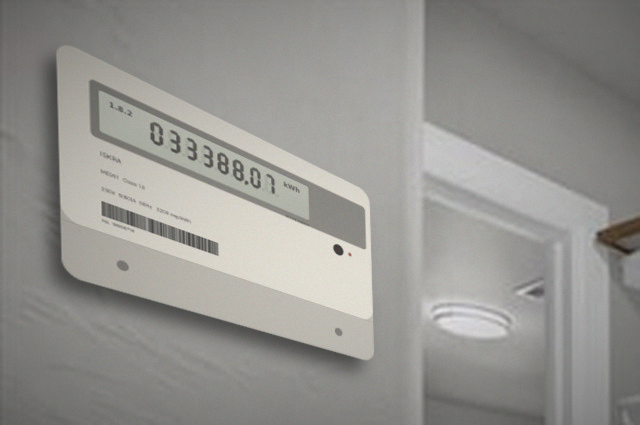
33388.07 kWh
